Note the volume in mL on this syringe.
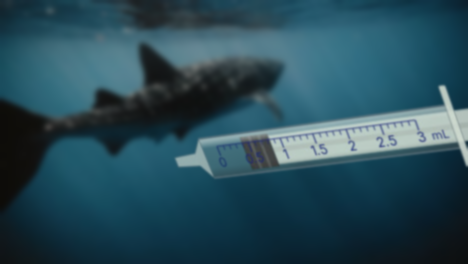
0.4 mL
